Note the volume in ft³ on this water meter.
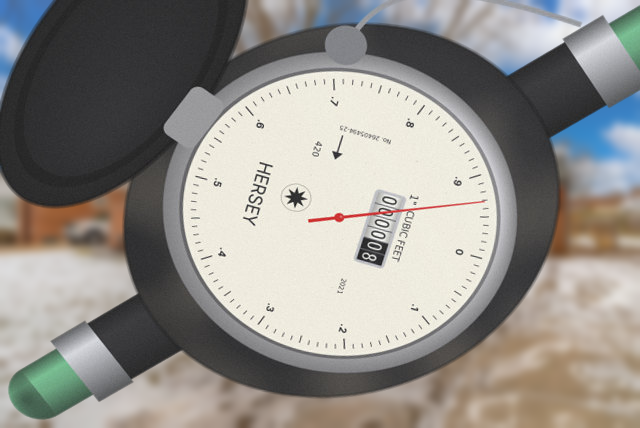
7.93 ft³
